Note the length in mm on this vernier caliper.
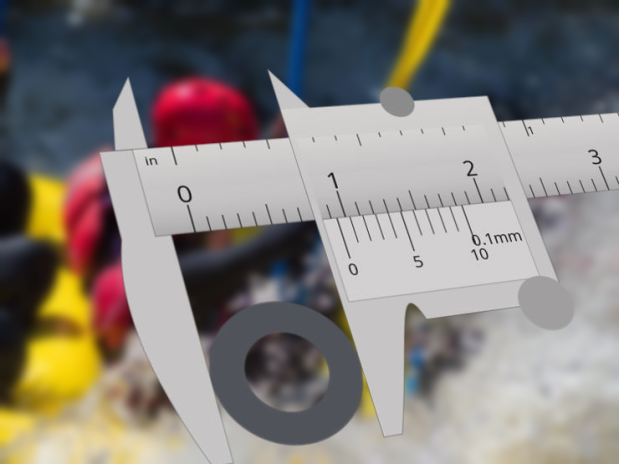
9.4 mm
